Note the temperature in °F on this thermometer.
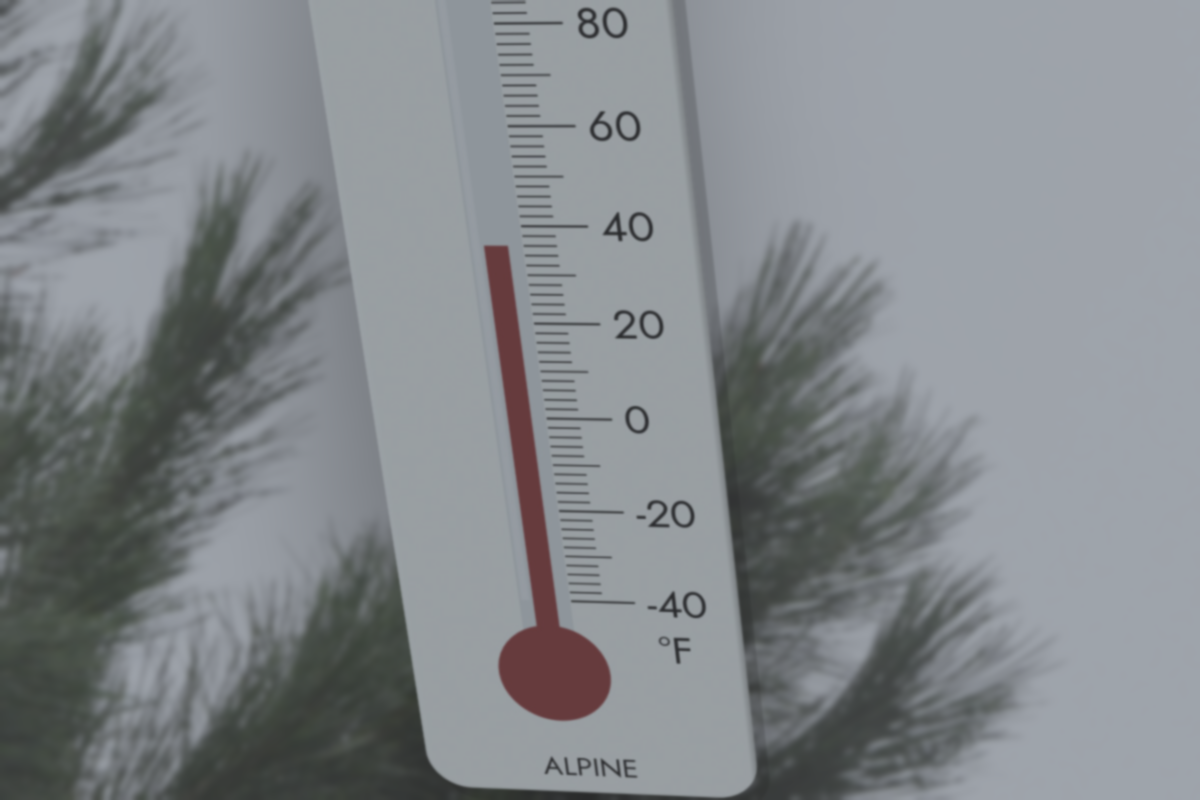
36 °F
